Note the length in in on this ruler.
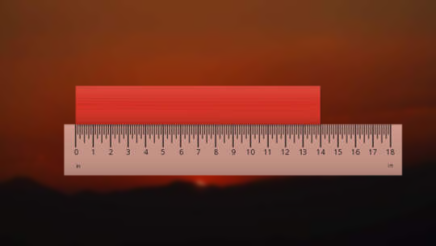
14 in
